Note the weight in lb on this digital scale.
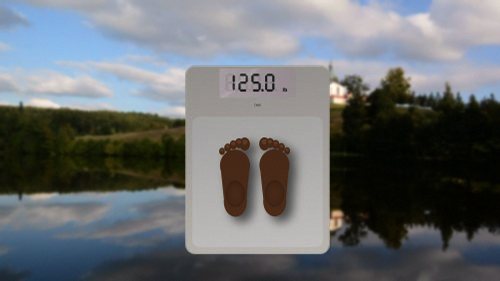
125.0 lb
